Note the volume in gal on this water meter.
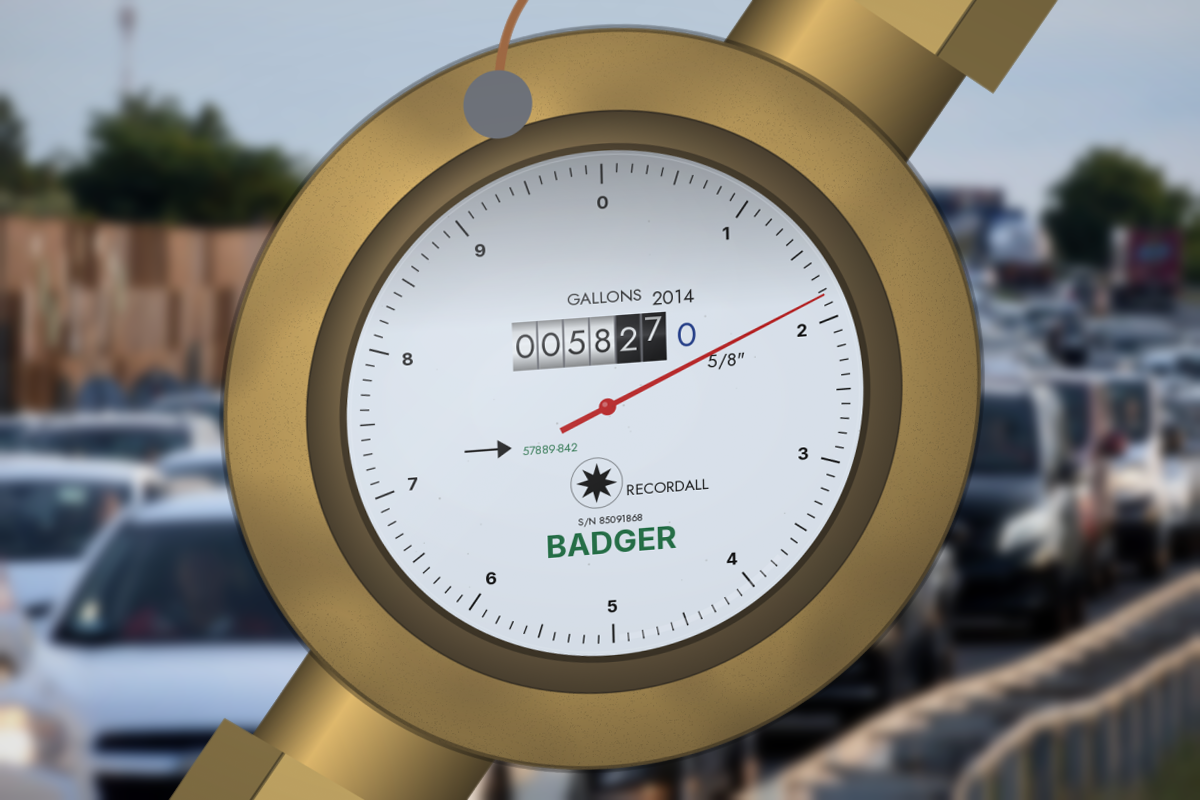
58271.8 gal
